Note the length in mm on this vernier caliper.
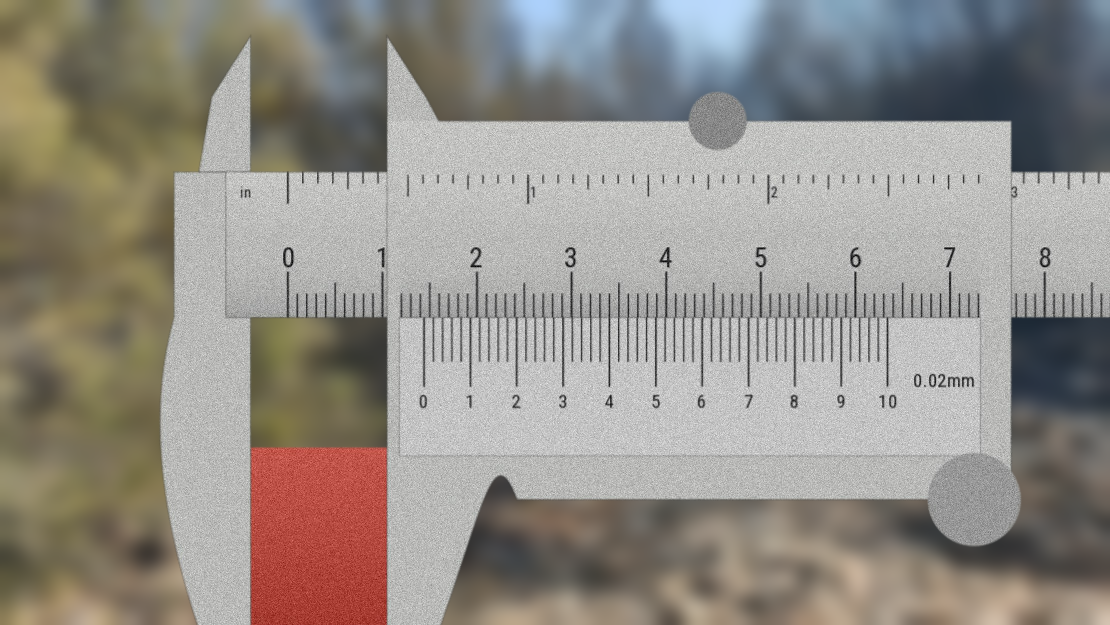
14.4 mm
